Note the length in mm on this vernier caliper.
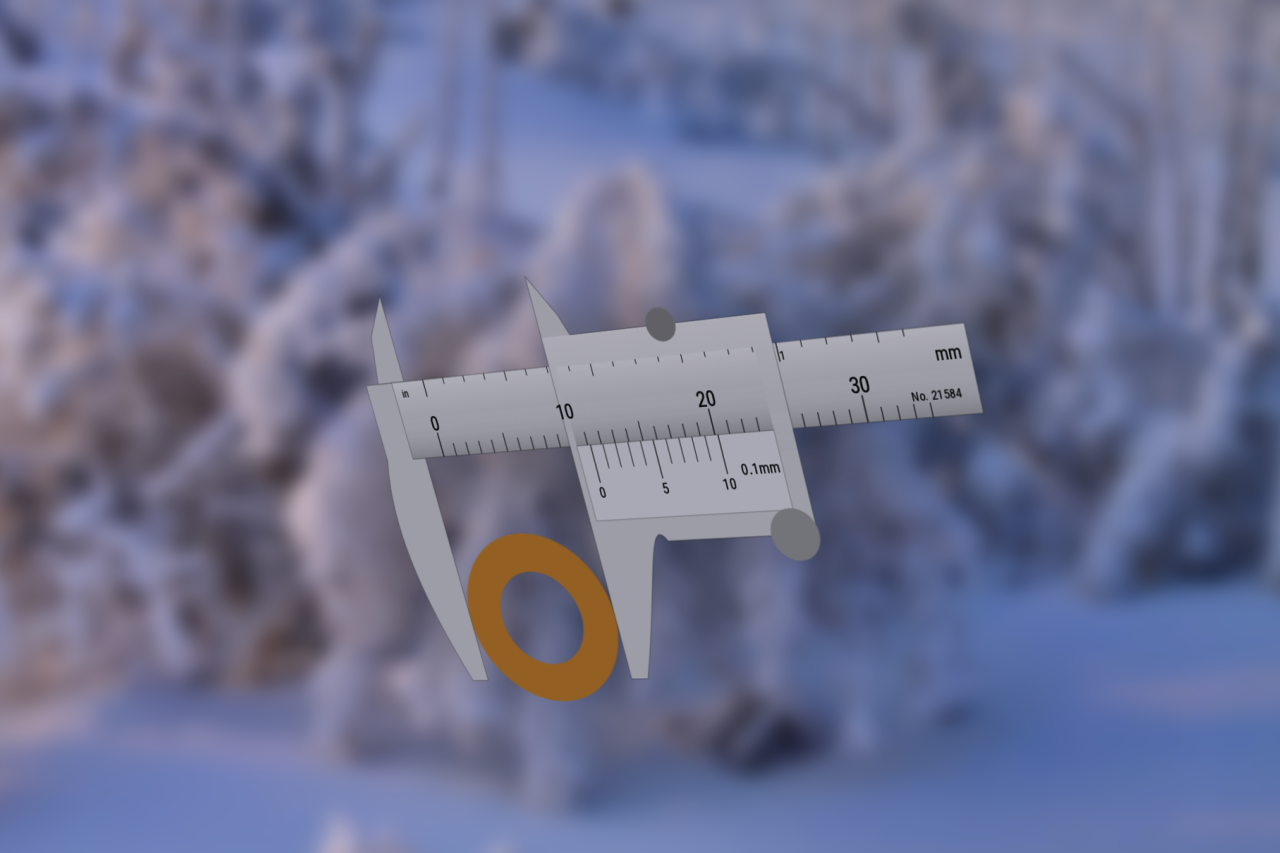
11.2 mm
